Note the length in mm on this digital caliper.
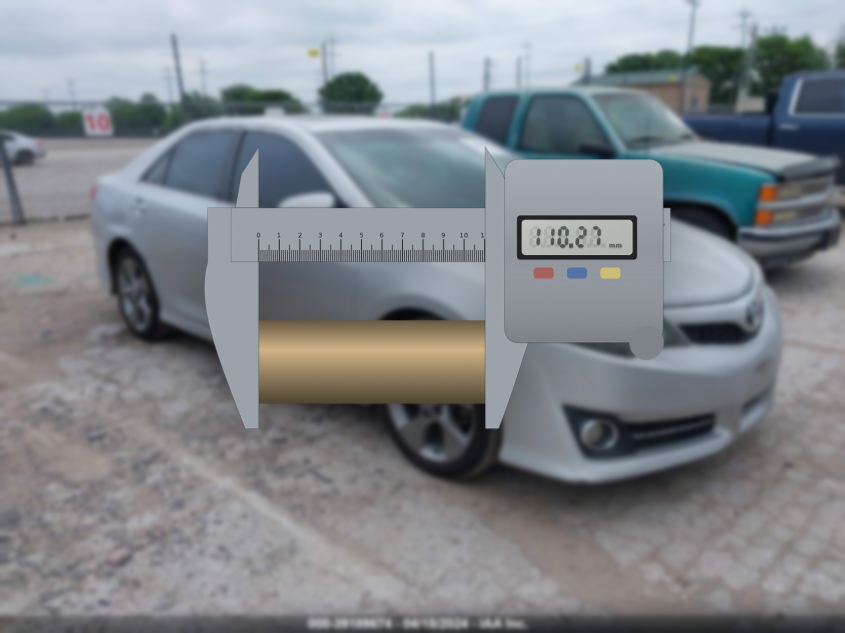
110.27 mm
